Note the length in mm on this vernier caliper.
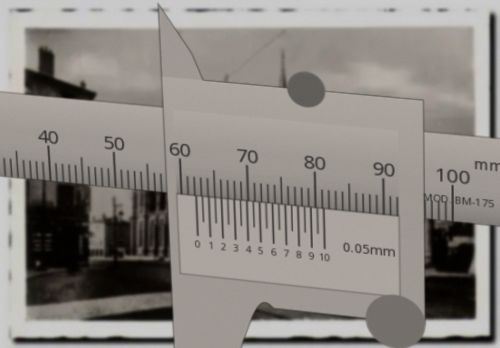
62.2 mm
